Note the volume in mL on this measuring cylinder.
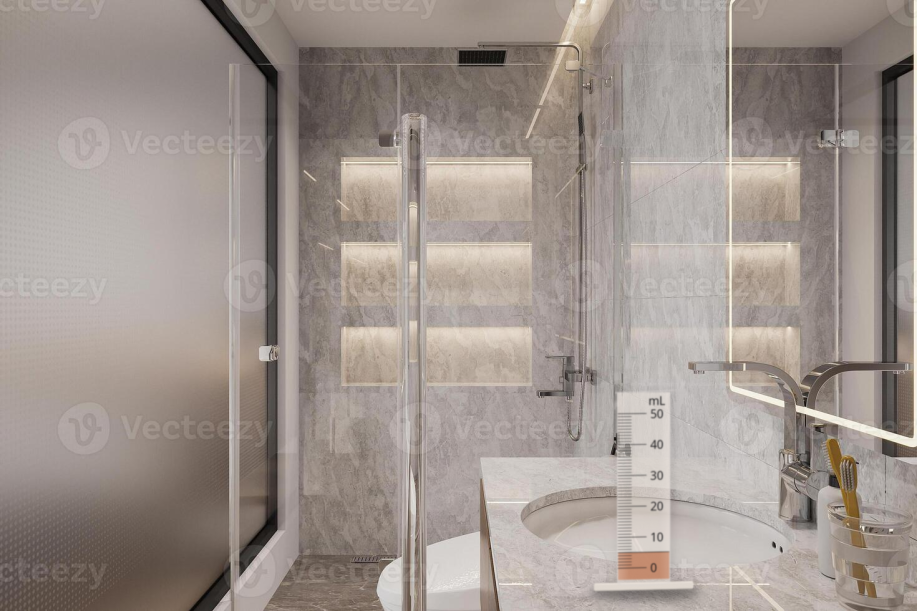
5 mL
